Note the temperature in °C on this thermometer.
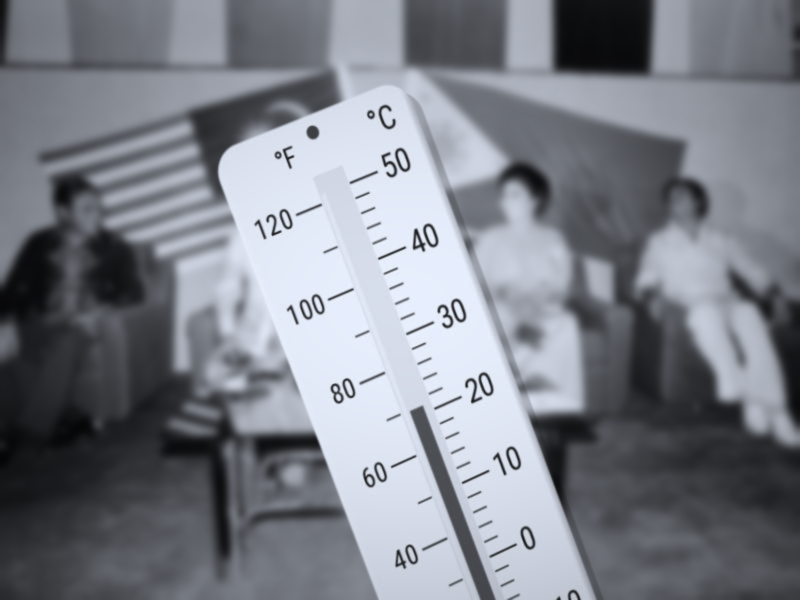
21 °C
